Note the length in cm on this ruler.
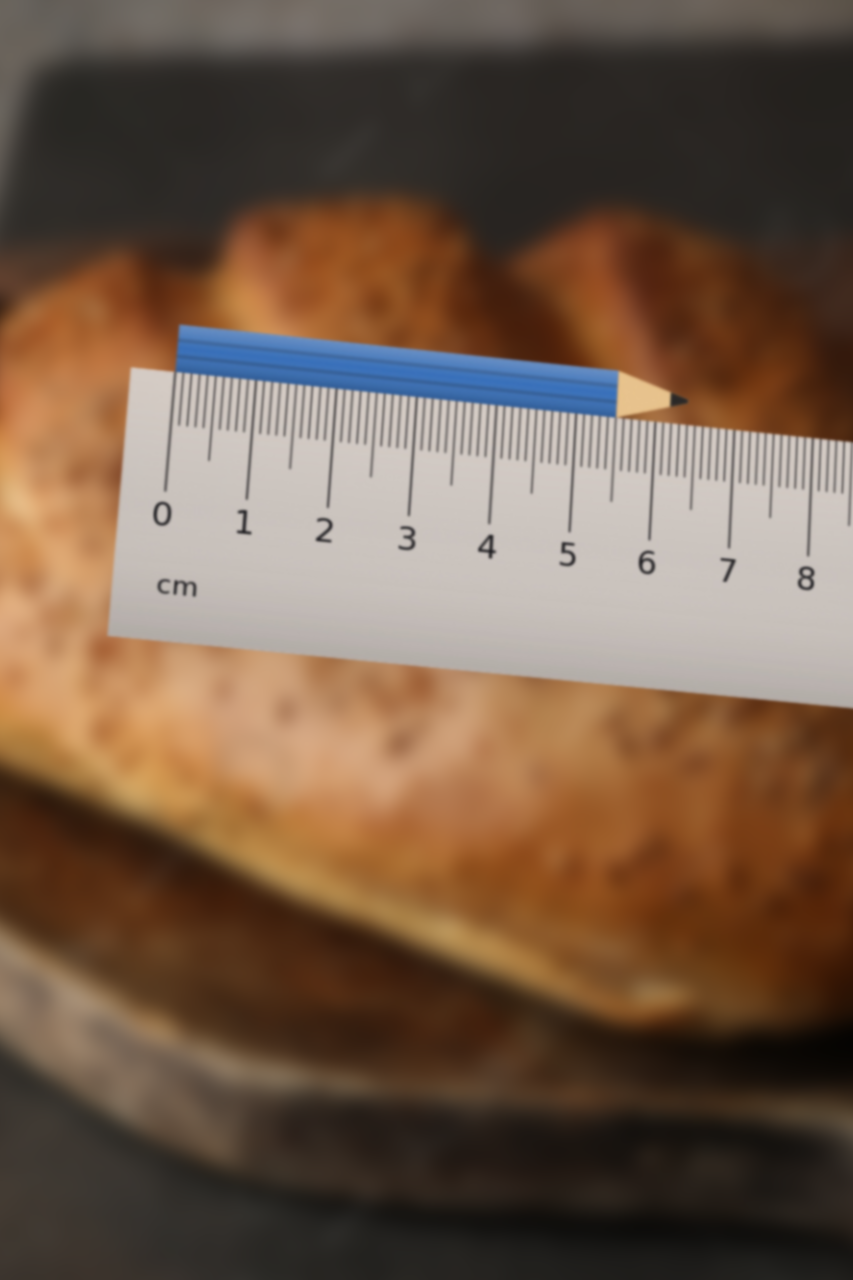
6.4 cm
